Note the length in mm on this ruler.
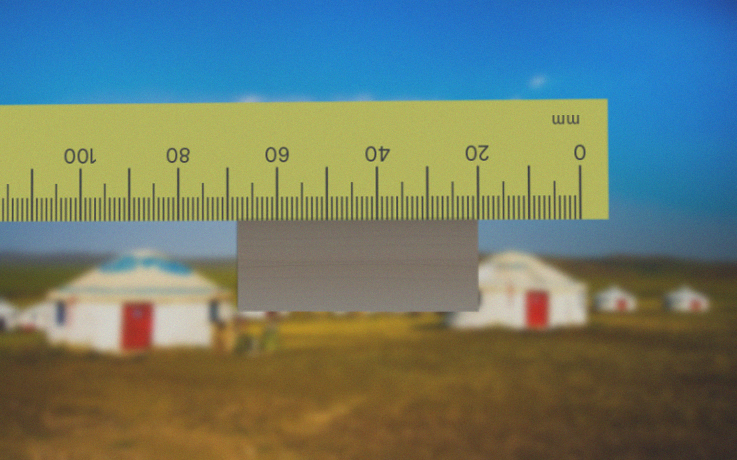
48 mm
